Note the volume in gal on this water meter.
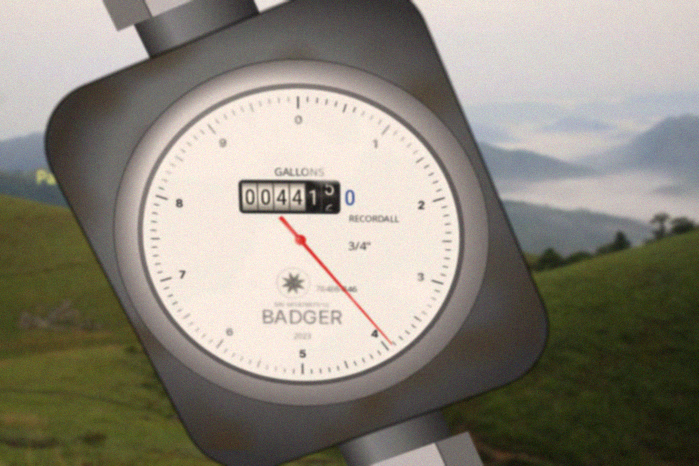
44153.9 gal
